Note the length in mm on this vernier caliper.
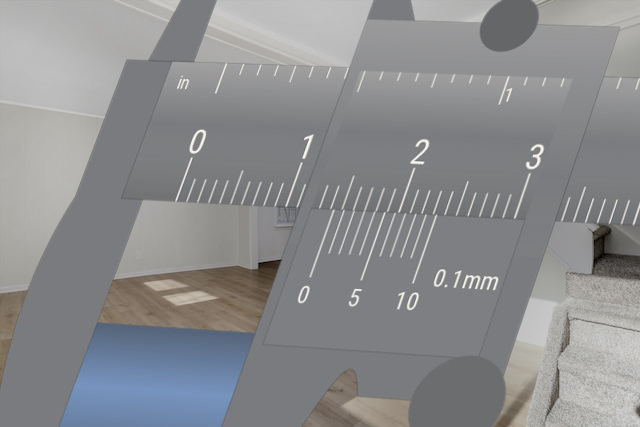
14.3 mm
